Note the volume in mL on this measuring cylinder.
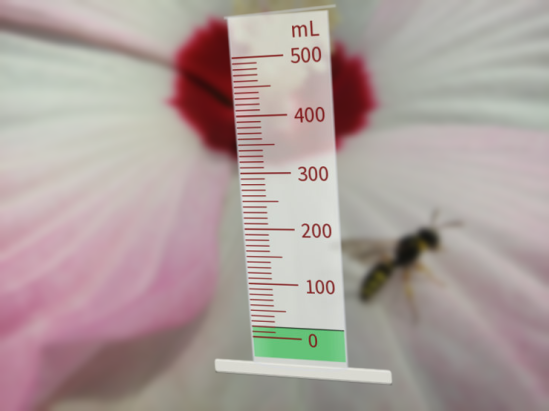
20 mL
